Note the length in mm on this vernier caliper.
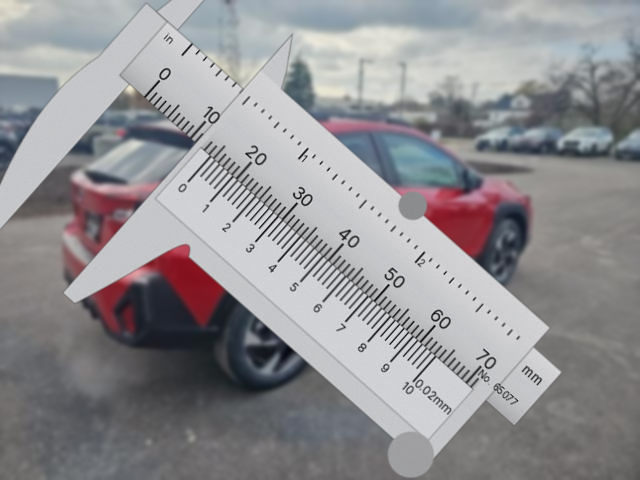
14.4 mm
